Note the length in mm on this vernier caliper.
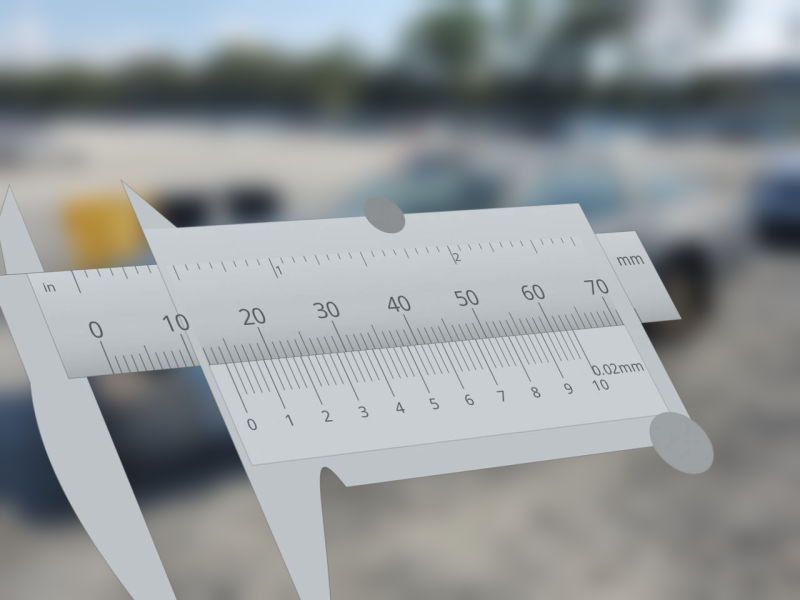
14.0 mm
